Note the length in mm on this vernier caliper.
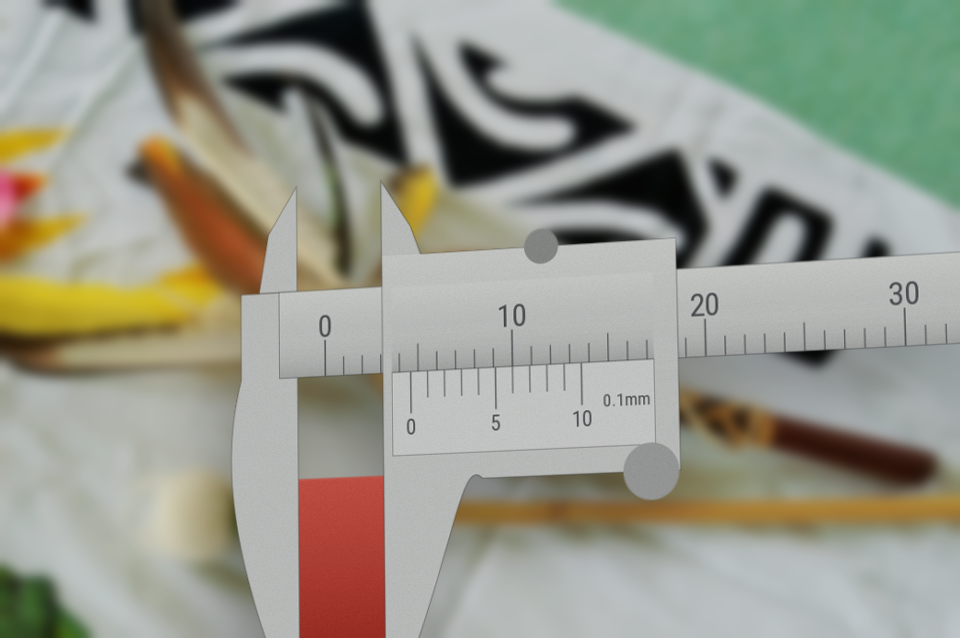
4.6 mm
